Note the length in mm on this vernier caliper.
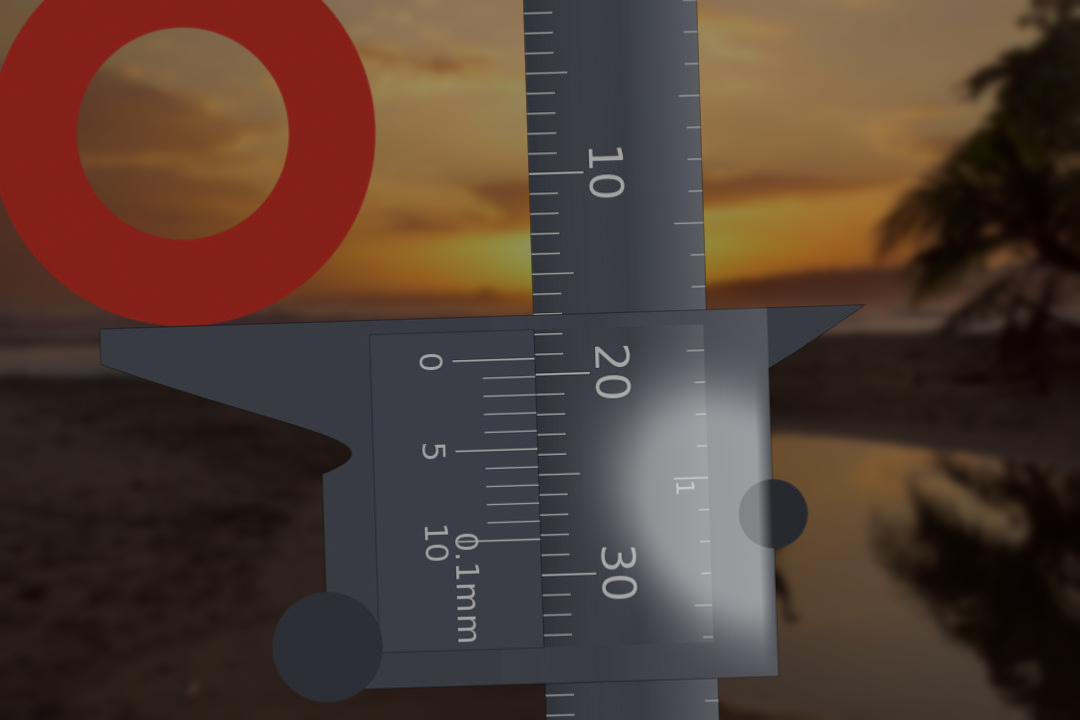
19.2 mm
